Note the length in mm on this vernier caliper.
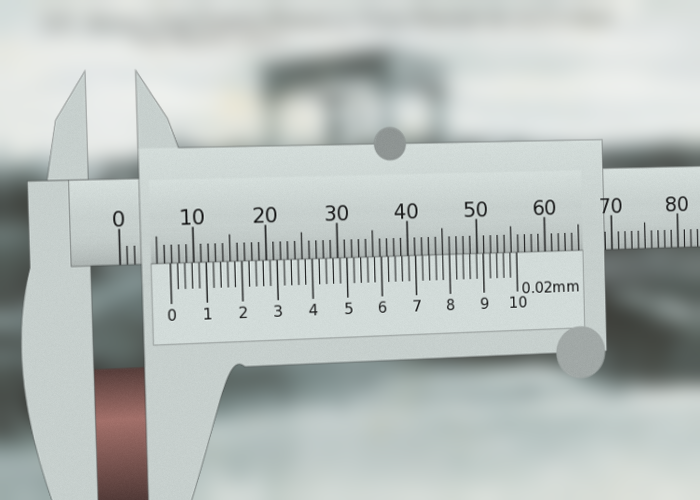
6.8 mm
